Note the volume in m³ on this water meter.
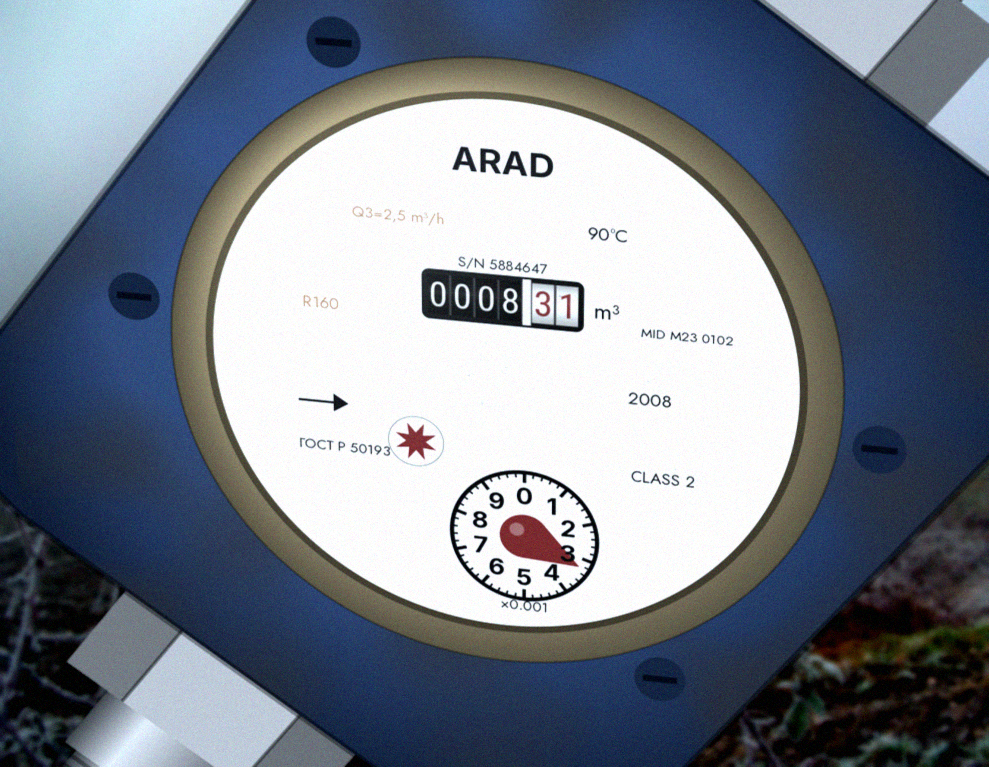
8.313 m³
